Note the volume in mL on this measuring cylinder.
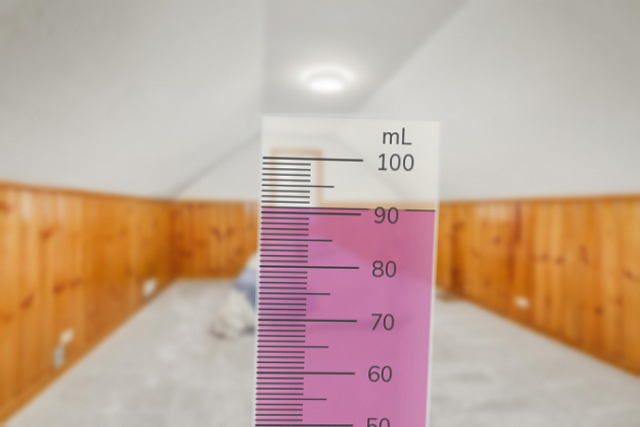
91 mL
